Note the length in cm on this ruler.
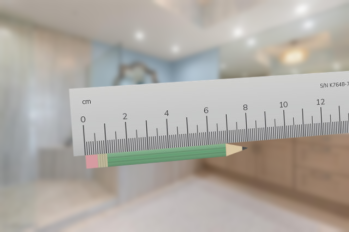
8 cm
